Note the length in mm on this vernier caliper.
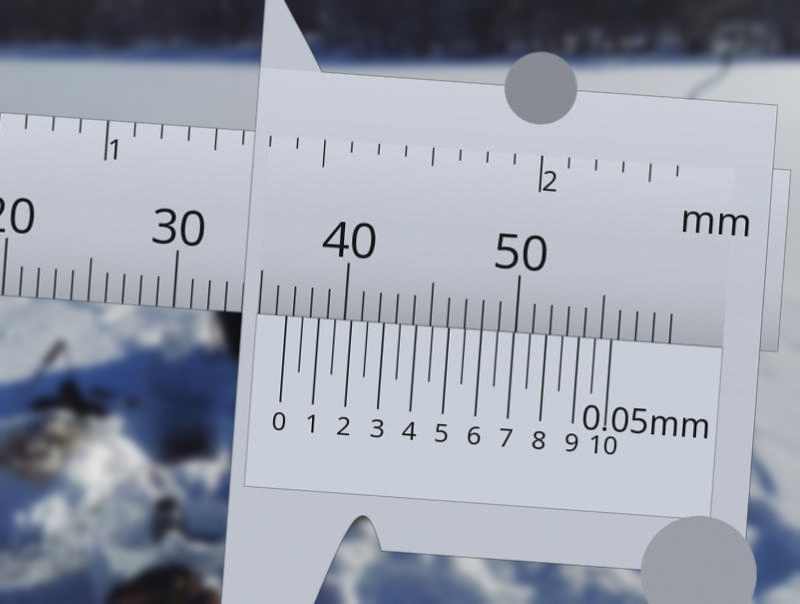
36.6 mm
